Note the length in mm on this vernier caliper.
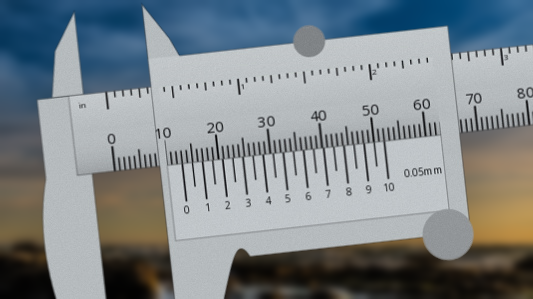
13.0 mm
